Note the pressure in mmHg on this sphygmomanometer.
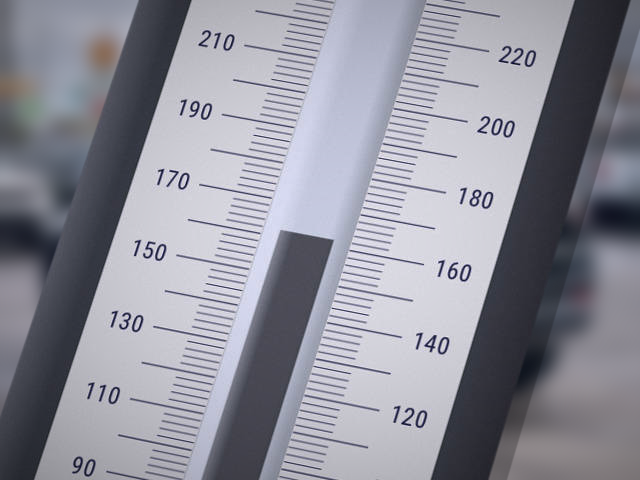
162 mmHg
